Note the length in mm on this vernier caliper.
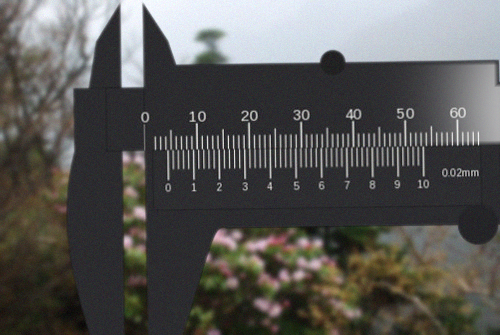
4.4 mm
